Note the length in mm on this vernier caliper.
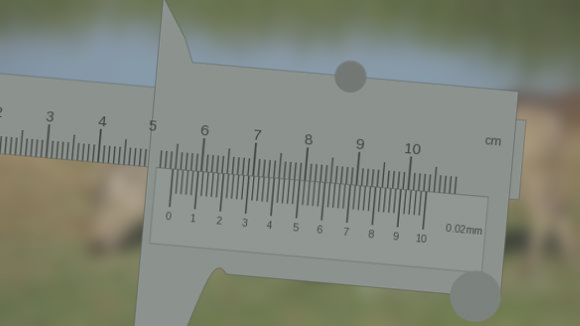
54.5 mm
